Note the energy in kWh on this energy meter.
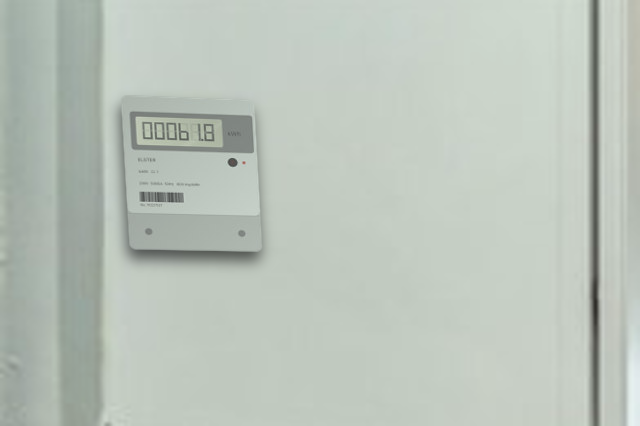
61.8 kWh
